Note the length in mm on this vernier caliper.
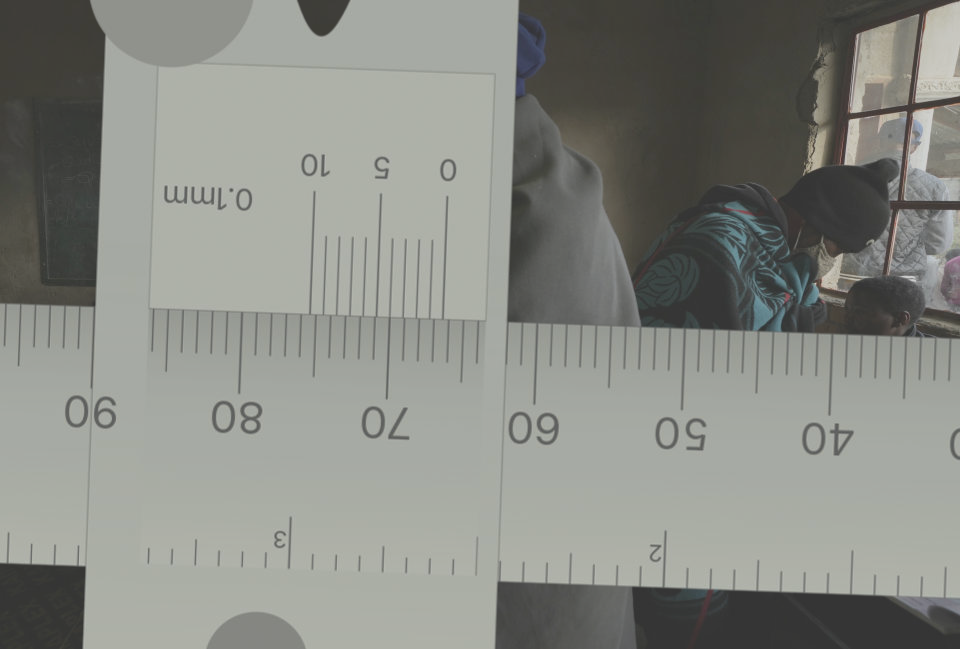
66.4 mm
